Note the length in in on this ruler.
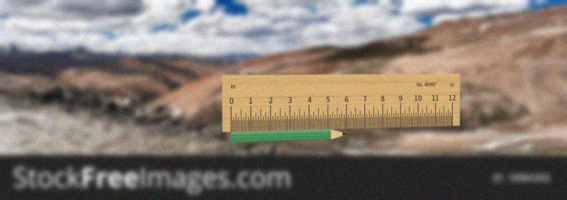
6 in
